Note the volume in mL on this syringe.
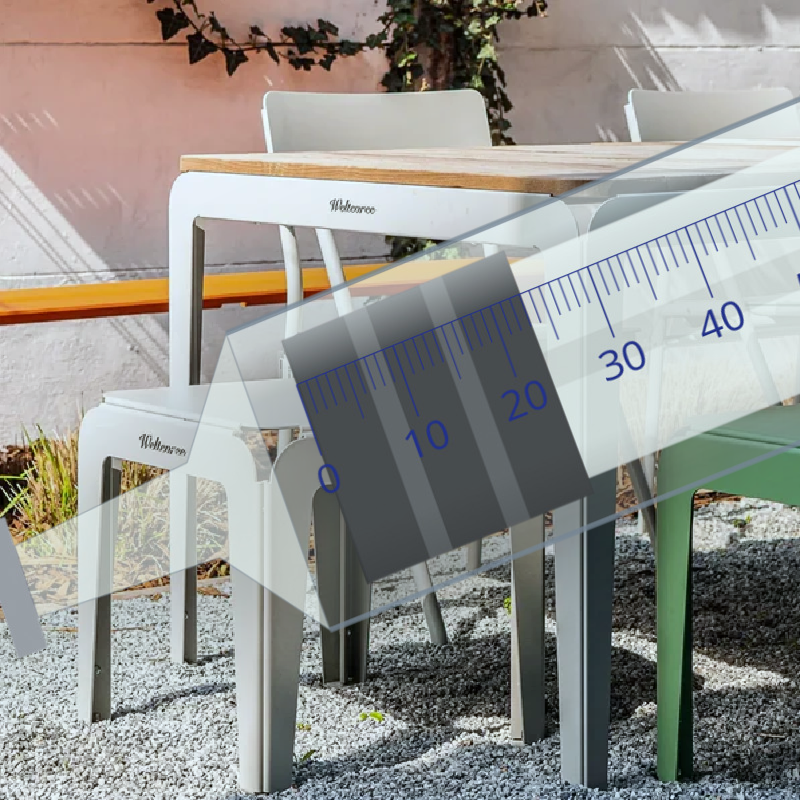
0 mL
